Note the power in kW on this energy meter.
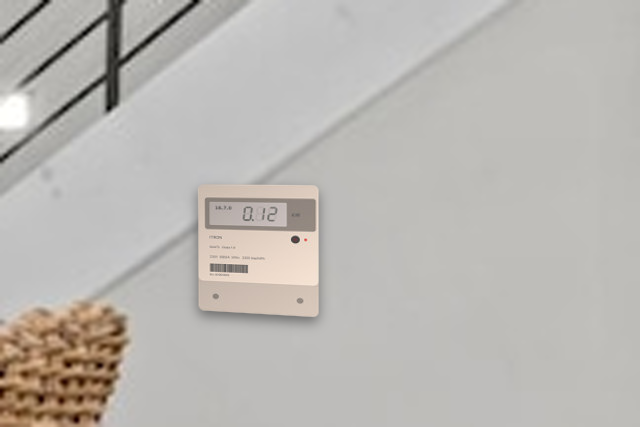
0.12 kW
